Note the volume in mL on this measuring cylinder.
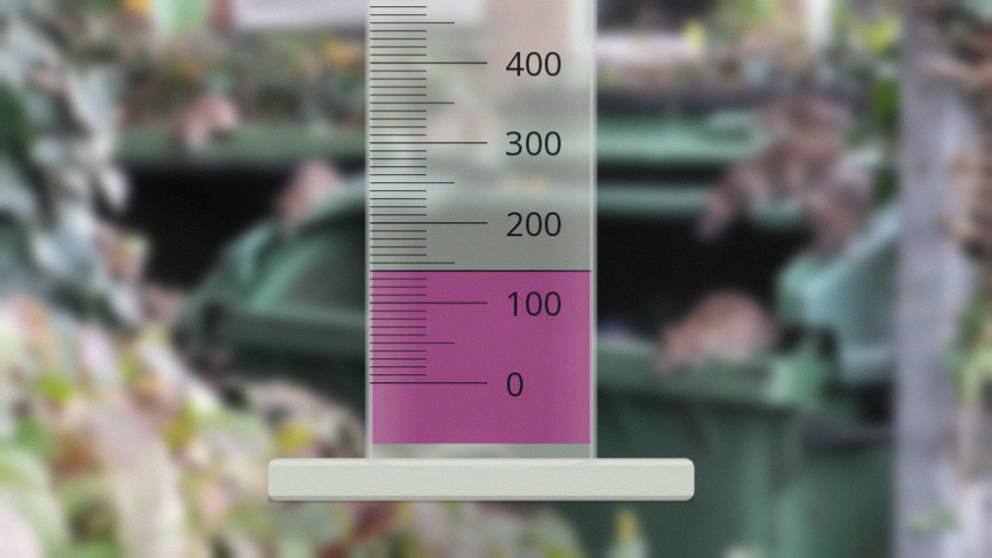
140 mL
